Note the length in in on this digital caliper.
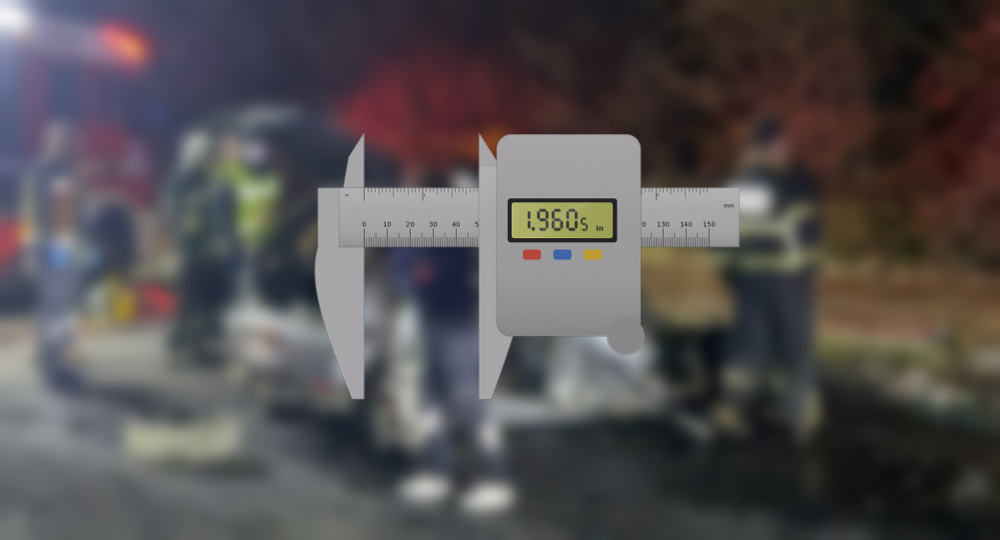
1.9605 in
